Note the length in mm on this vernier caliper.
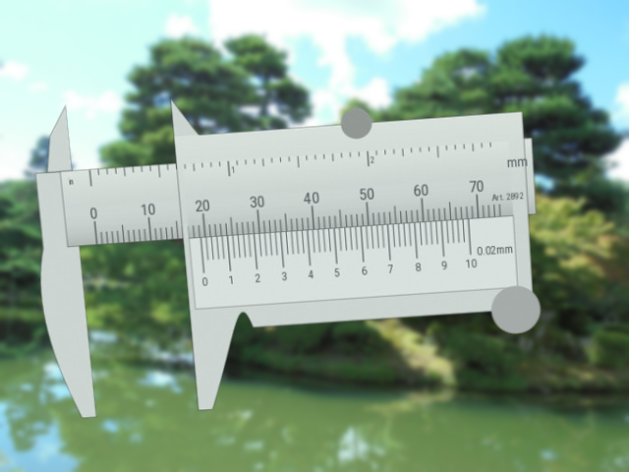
19.2 mm
